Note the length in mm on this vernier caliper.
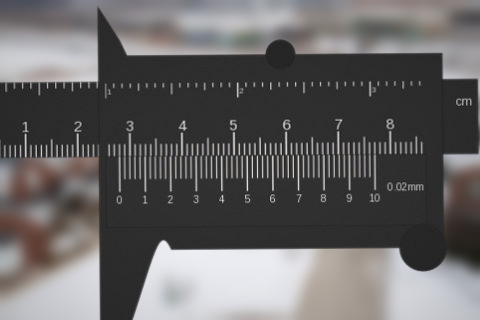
28.0 mm
